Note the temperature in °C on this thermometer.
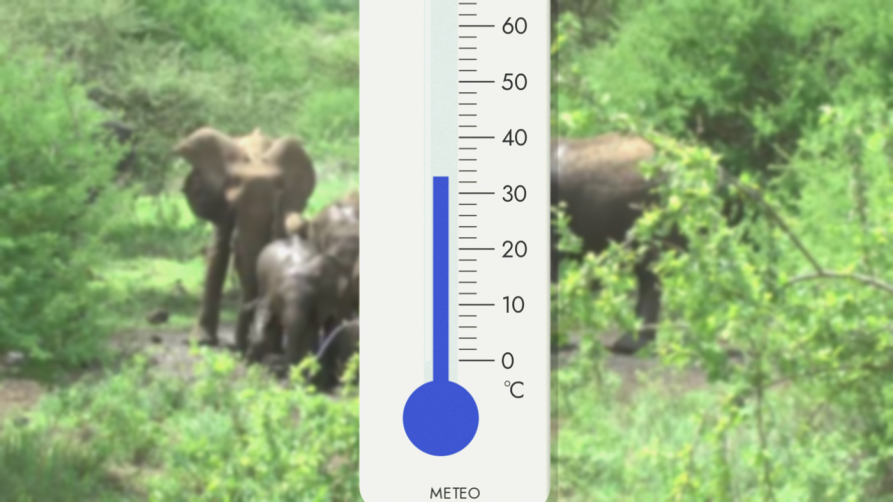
33 °C
